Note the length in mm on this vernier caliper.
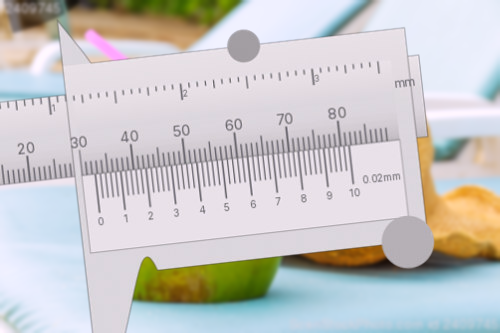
32.6 mm
